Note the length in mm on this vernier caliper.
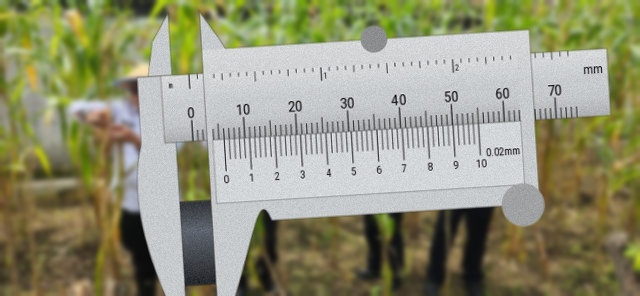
6.0 mm
